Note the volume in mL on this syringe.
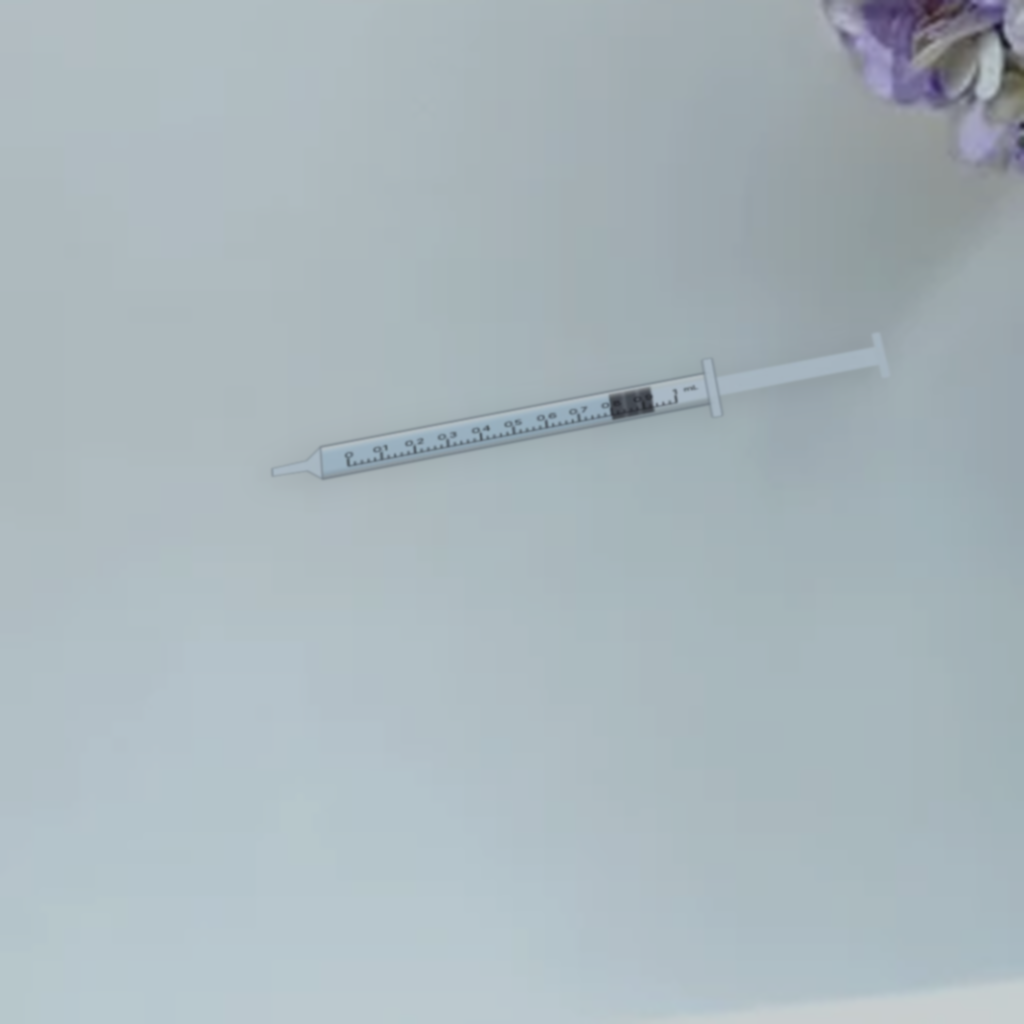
0.8 mL
